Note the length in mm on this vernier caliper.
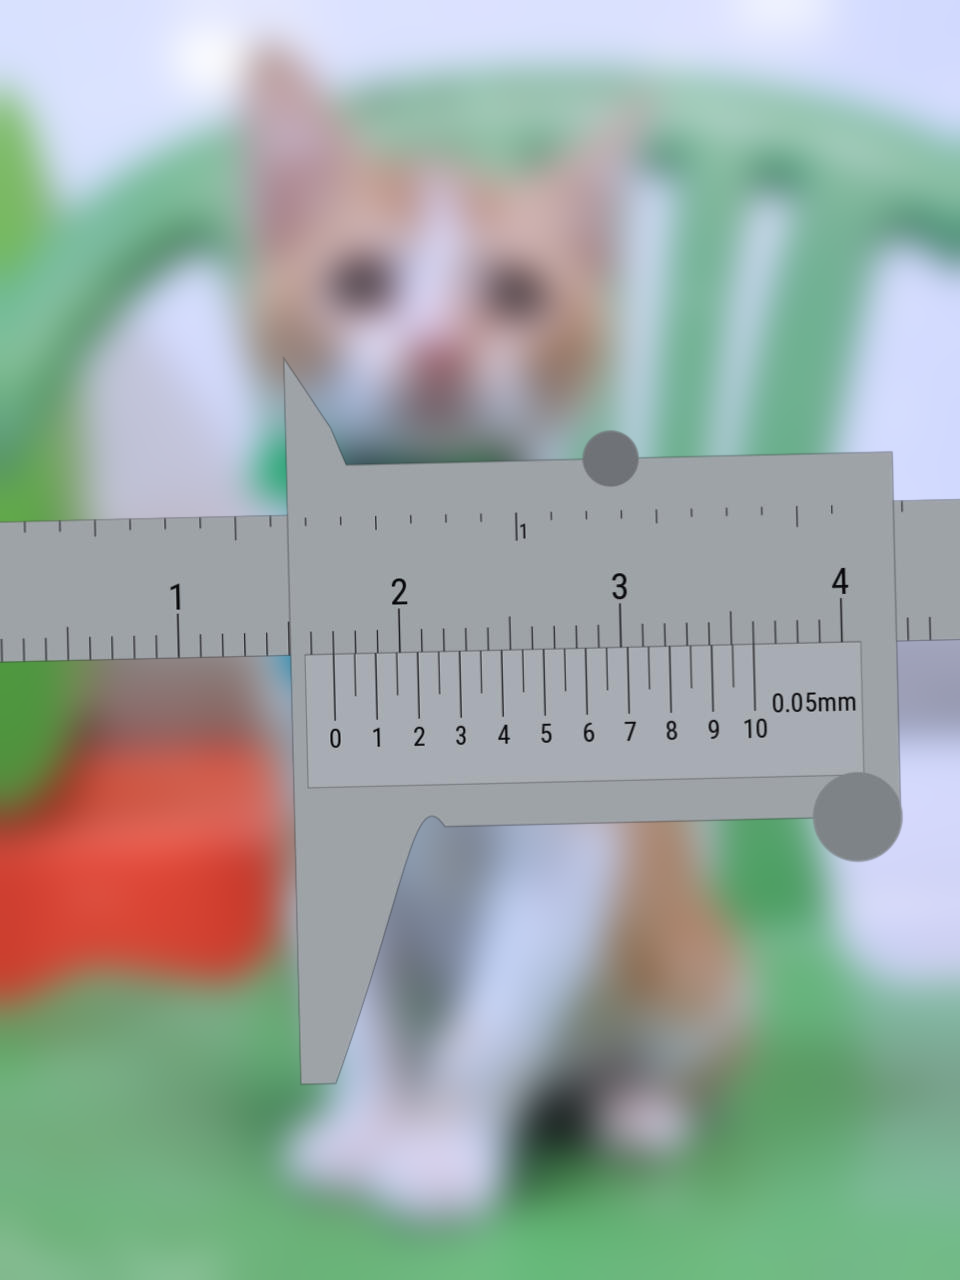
17.0 mm
